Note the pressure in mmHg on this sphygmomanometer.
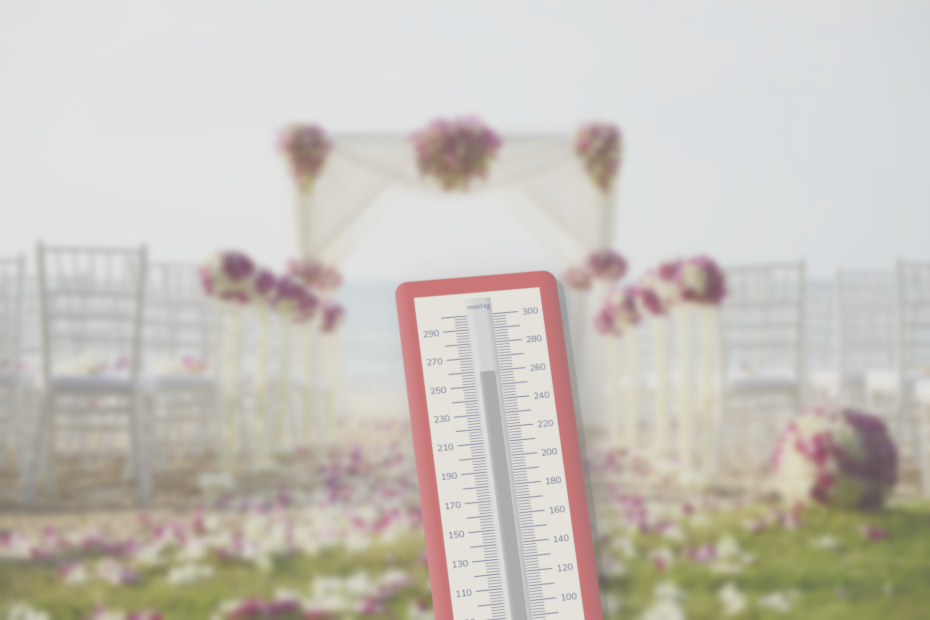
260 mmHg
